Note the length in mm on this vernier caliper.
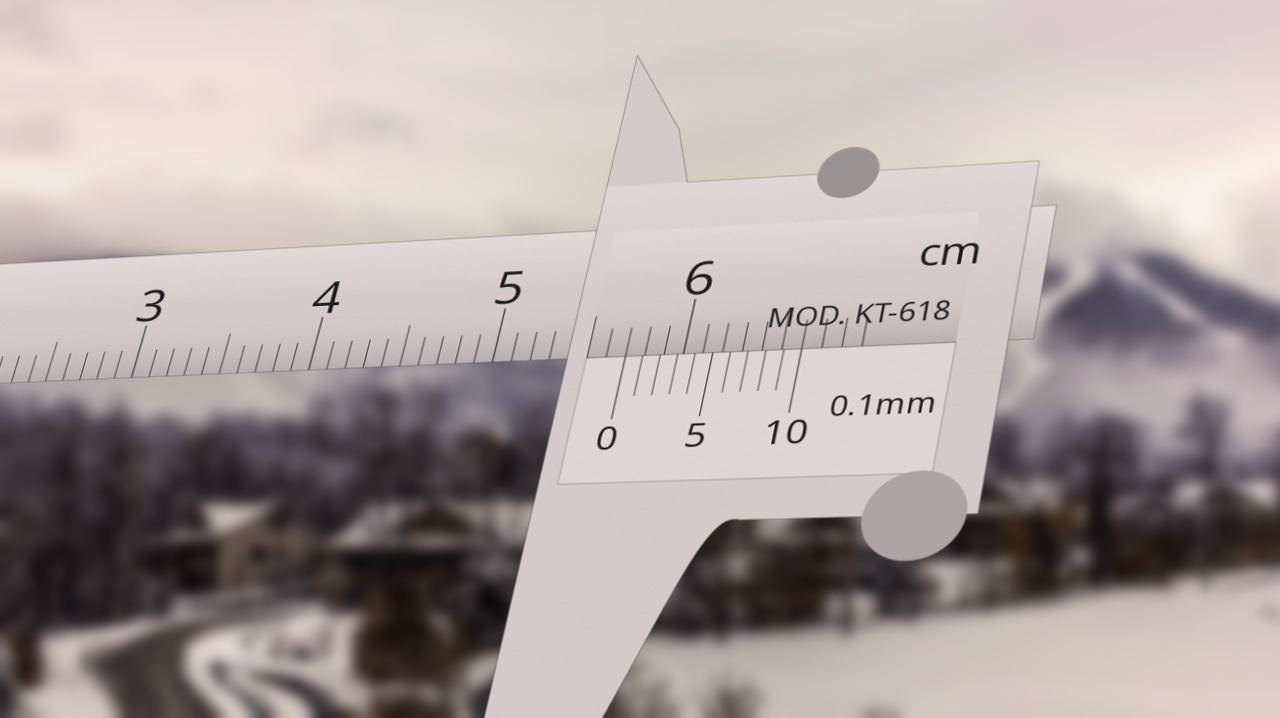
57.0 mm
